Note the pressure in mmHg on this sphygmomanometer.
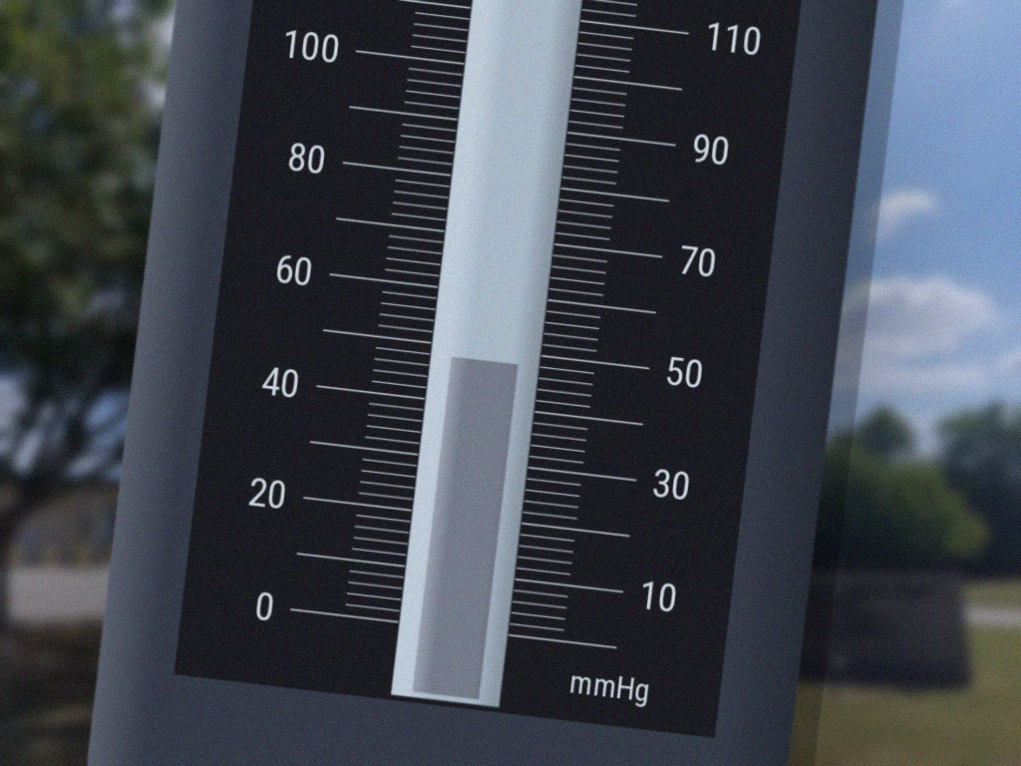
48 mmHg
